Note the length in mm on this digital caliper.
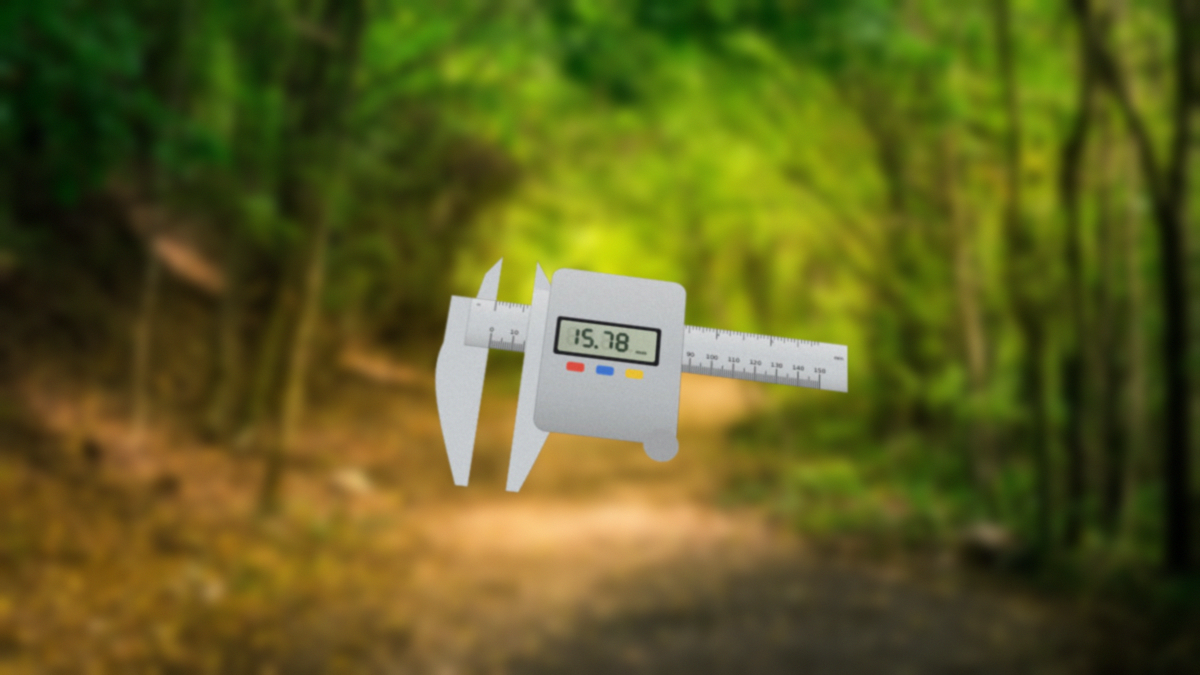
15.78 mm
